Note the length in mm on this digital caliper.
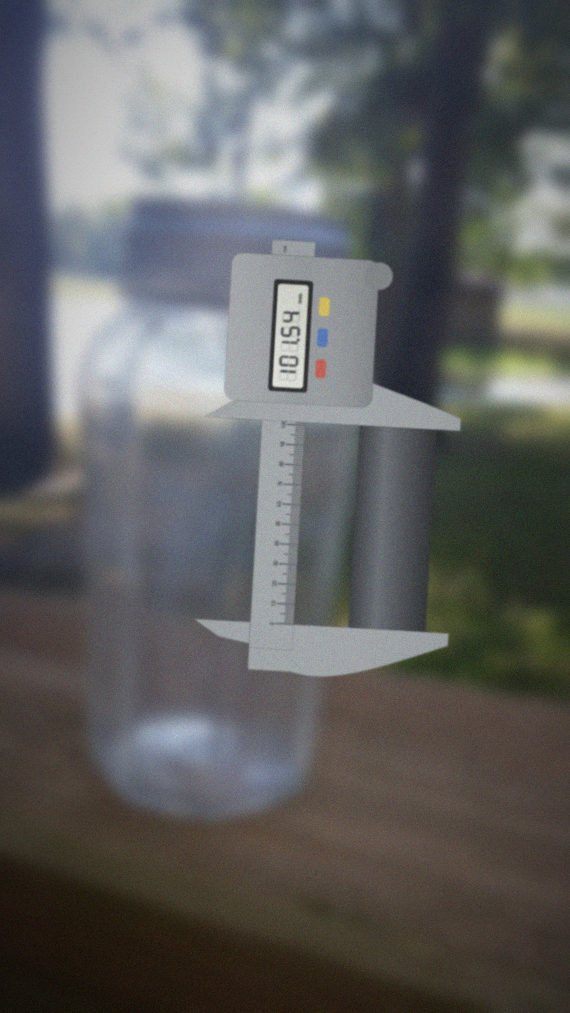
101.54 mm
